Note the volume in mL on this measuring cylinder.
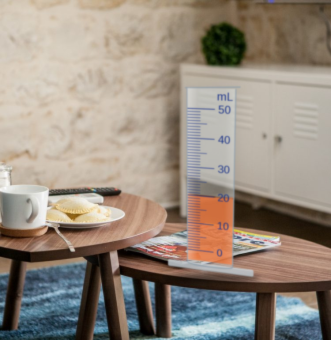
20 mL
